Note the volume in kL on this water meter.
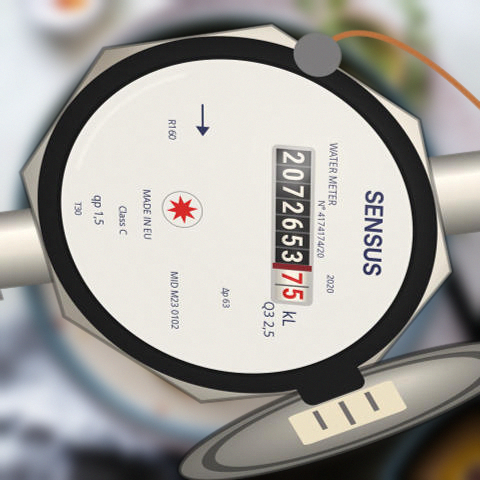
2072653.75 kL
